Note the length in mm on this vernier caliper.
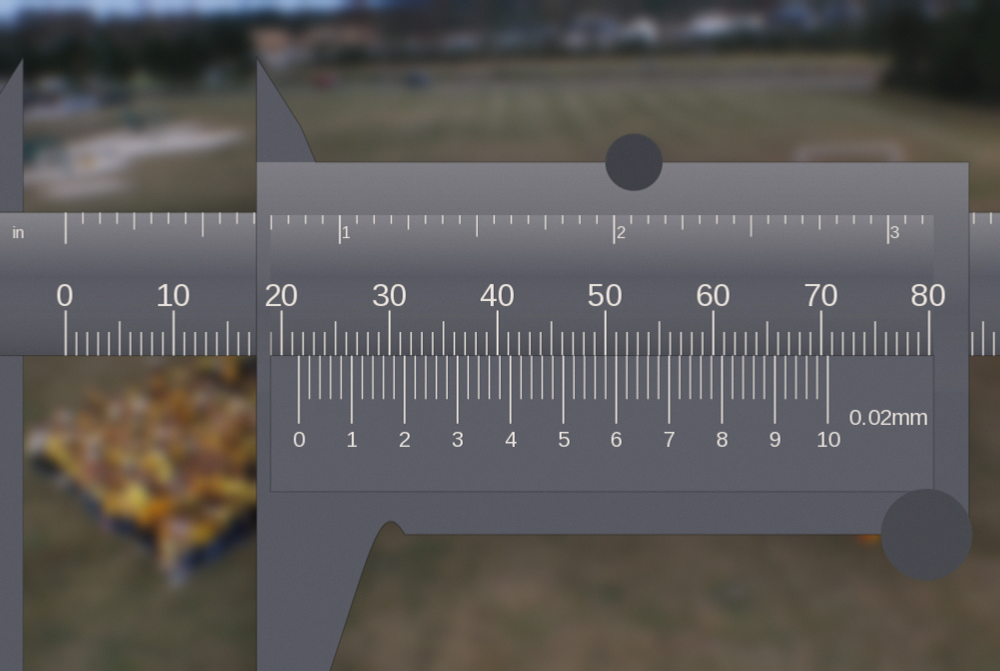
21.6 mm
